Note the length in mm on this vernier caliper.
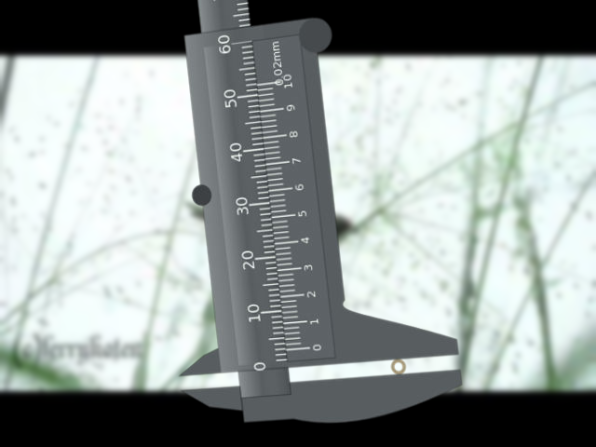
2.8 mm
